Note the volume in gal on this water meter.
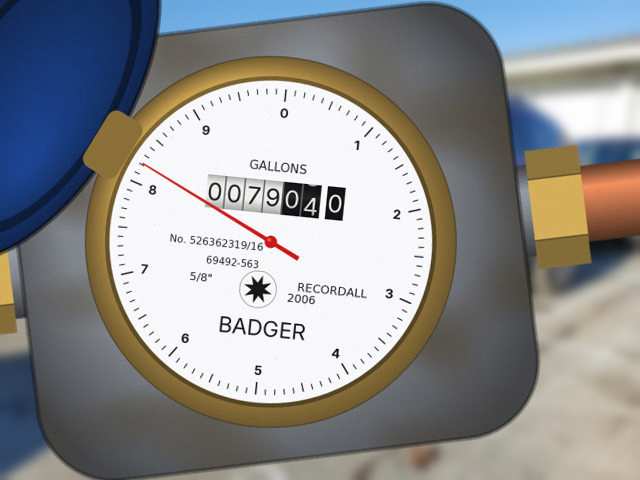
79038.2 gal
